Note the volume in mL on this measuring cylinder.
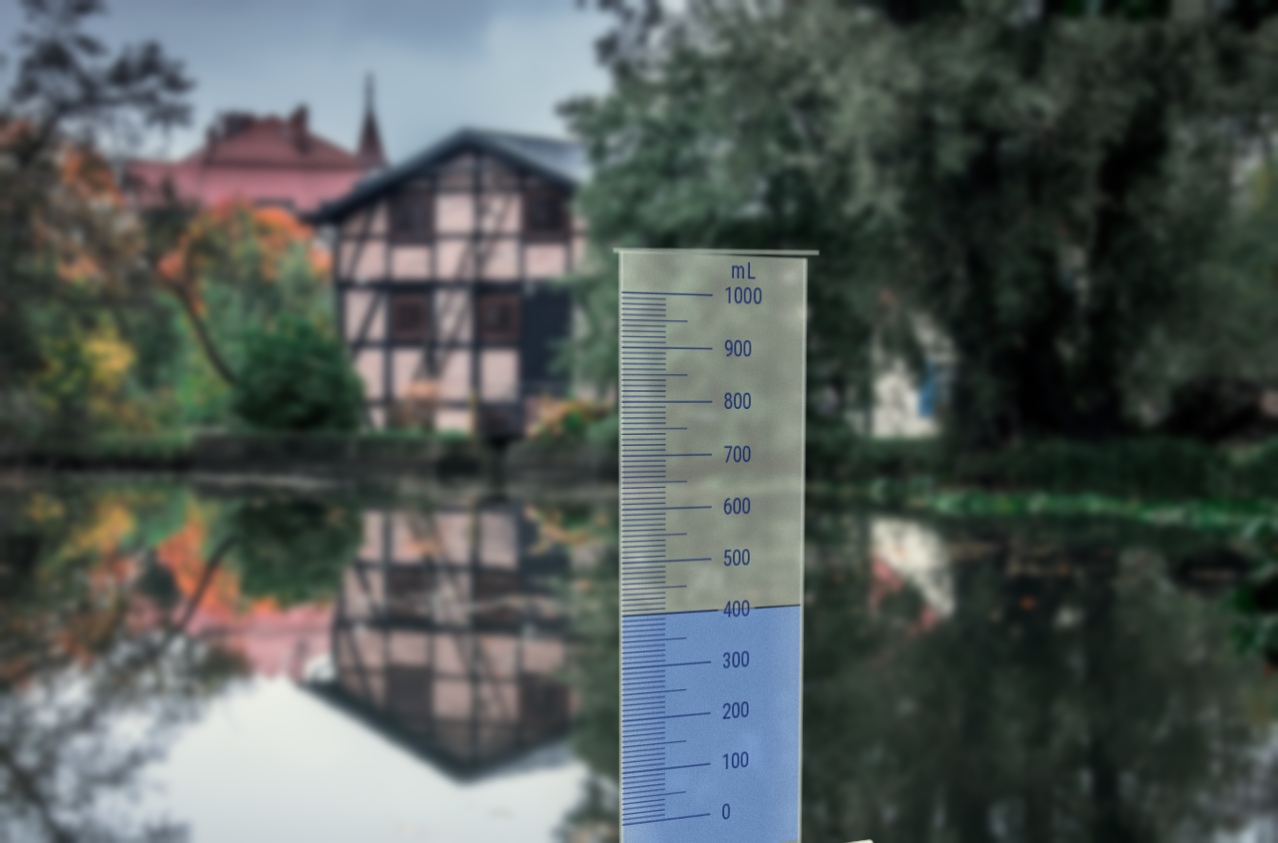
400 mL
